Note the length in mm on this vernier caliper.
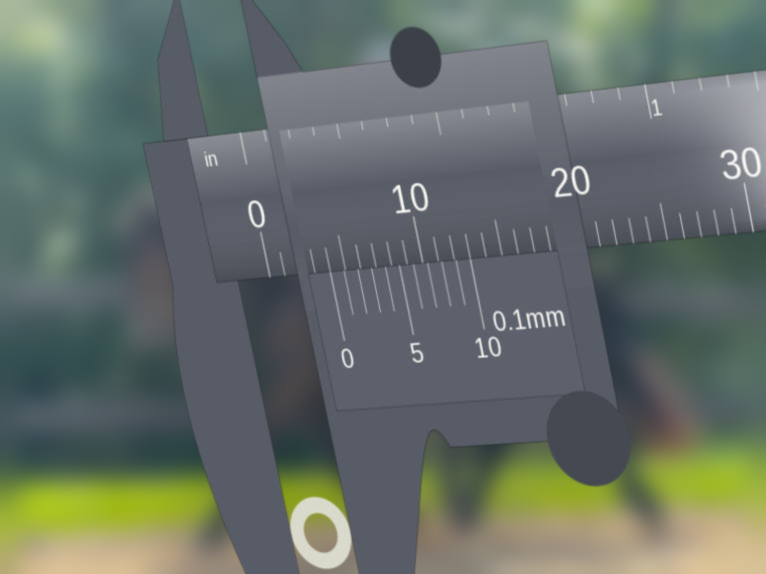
4.0 mm
